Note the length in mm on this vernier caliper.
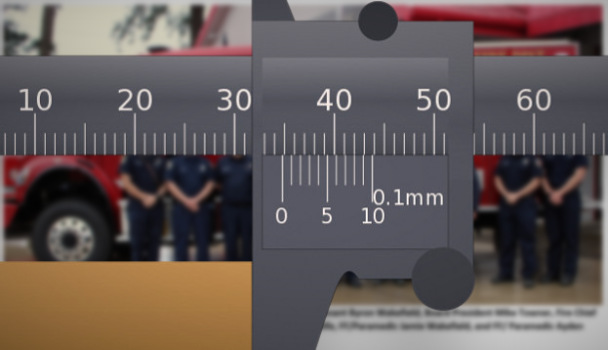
34.8 mm
